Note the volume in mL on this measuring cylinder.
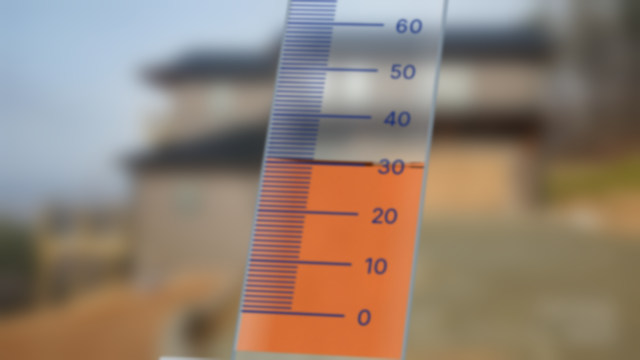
30 mL
